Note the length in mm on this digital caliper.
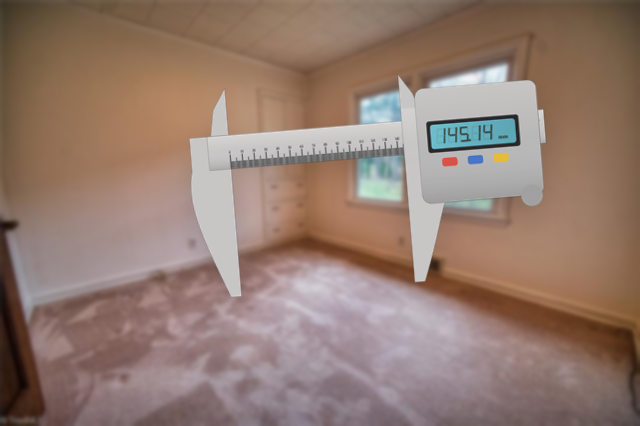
145.14 mm
